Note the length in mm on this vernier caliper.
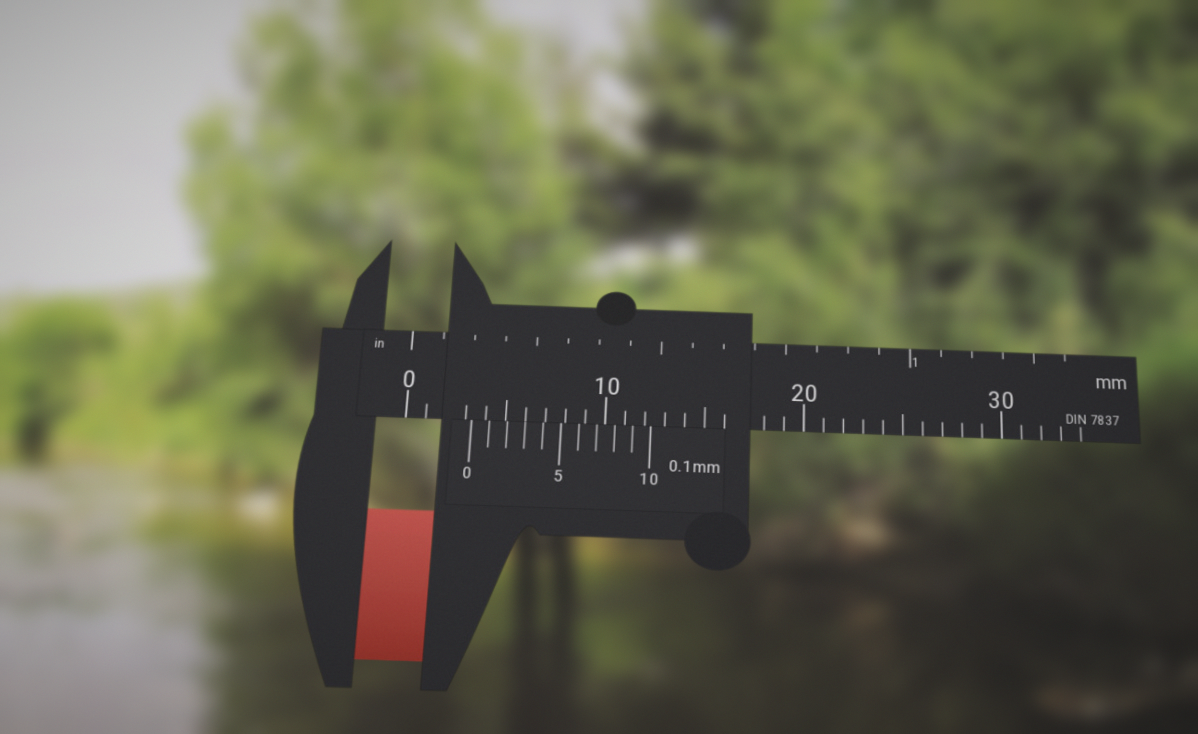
3.3 mm
